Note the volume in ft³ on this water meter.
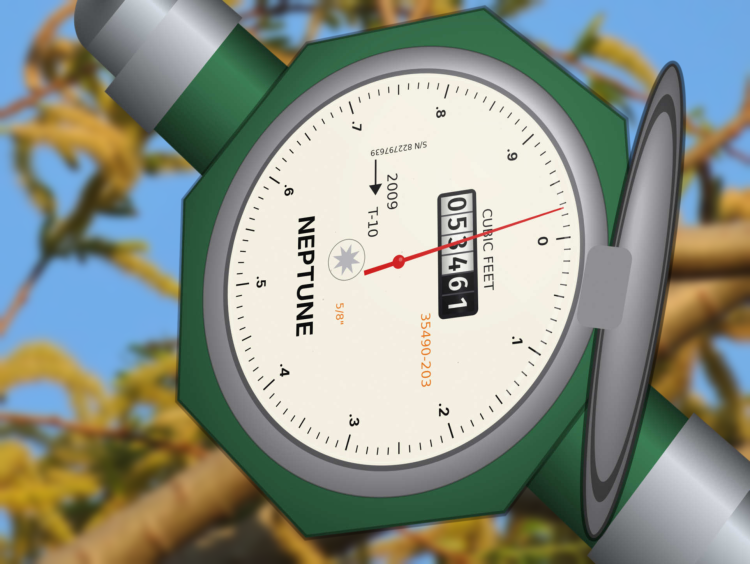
53460.97 ft³
